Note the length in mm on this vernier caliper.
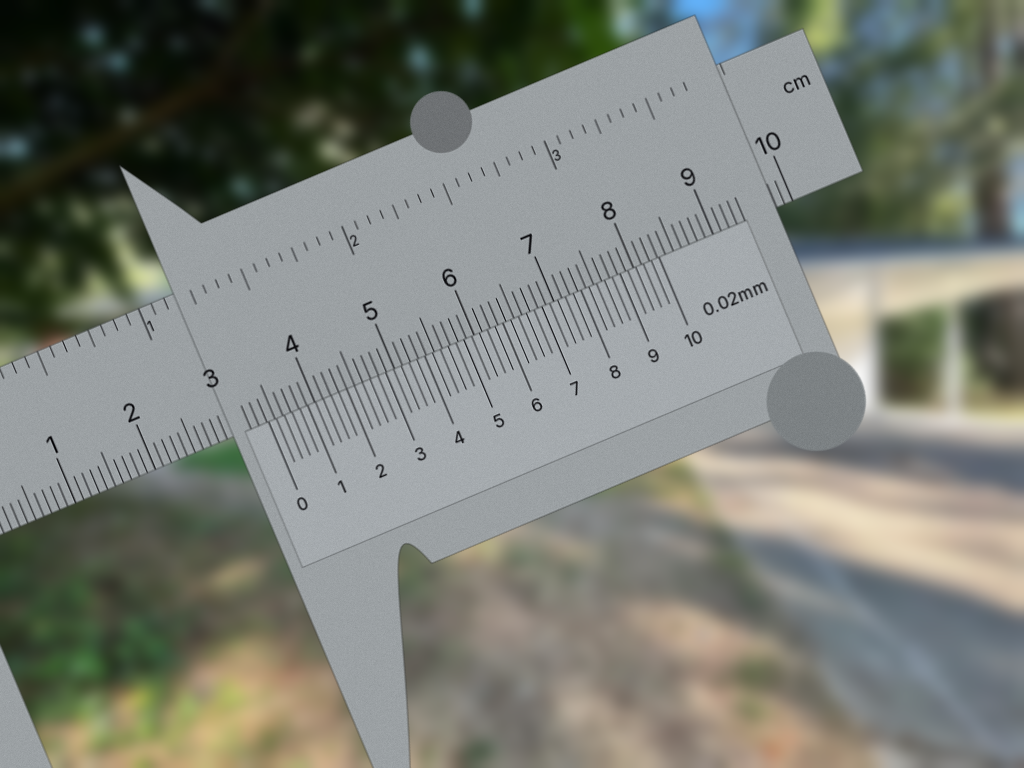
34.2 mm
